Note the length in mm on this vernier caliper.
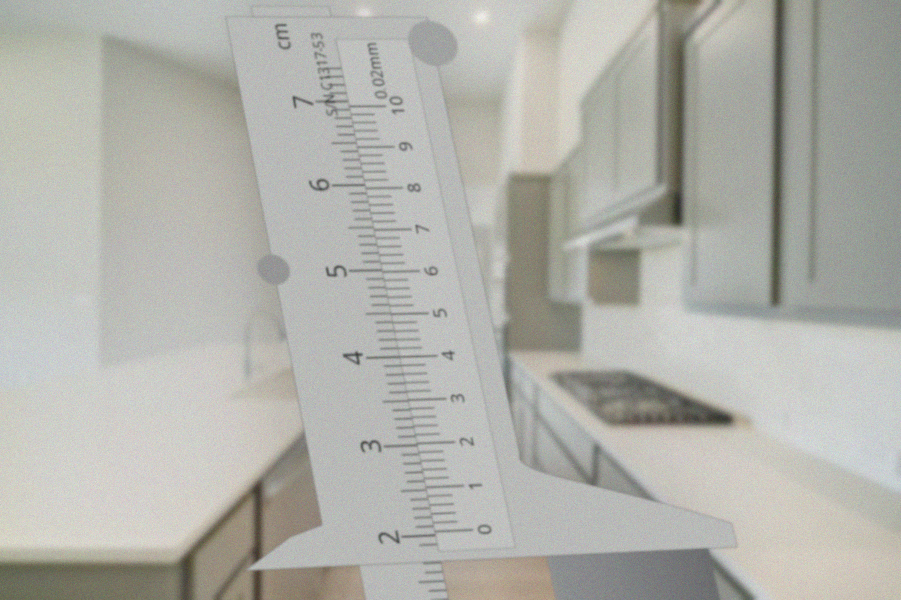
20.4 mm
